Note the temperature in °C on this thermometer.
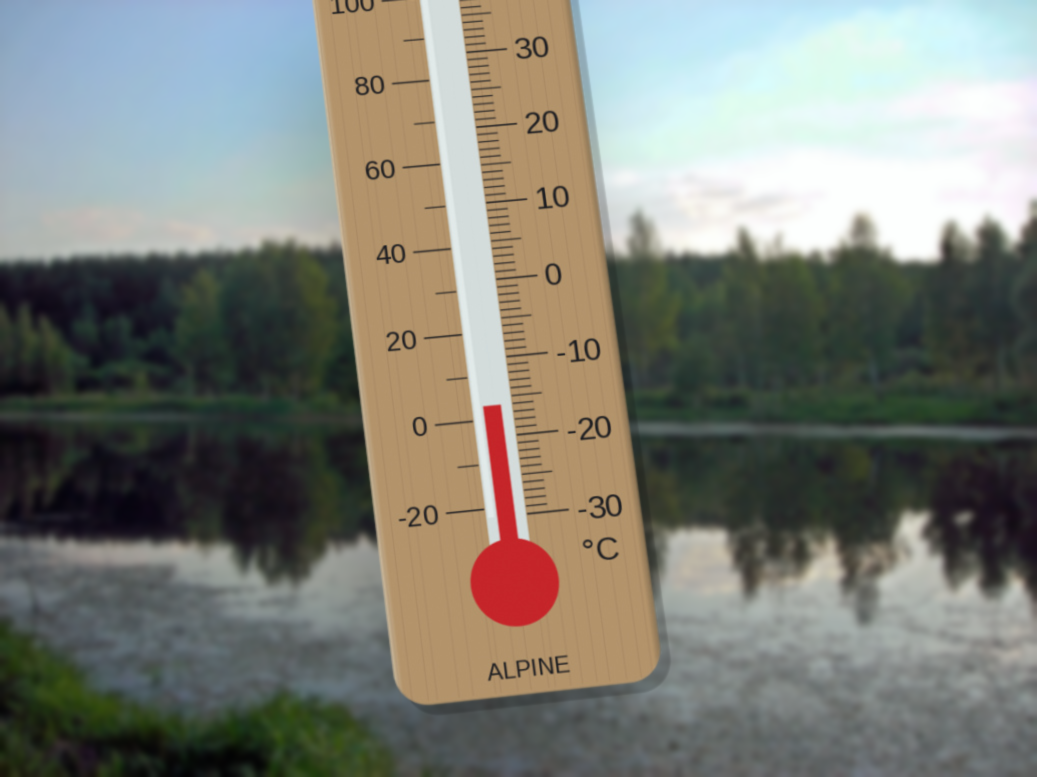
-16 °C
